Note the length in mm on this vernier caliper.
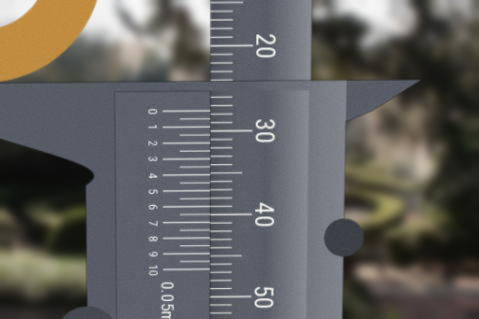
27.6 mm
